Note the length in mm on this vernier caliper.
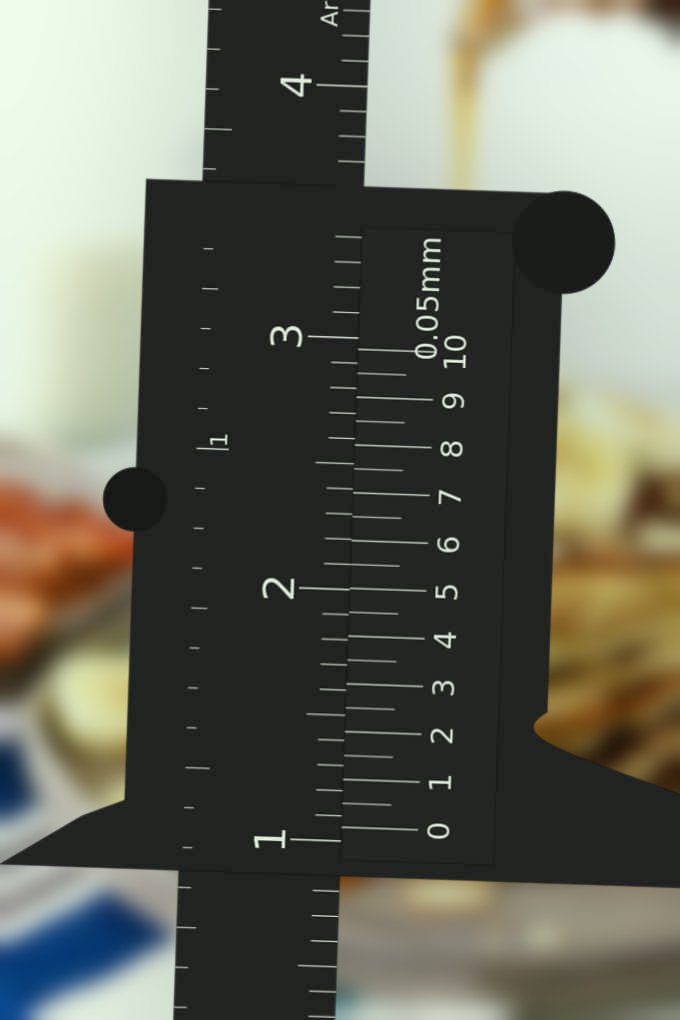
10.55 mm
